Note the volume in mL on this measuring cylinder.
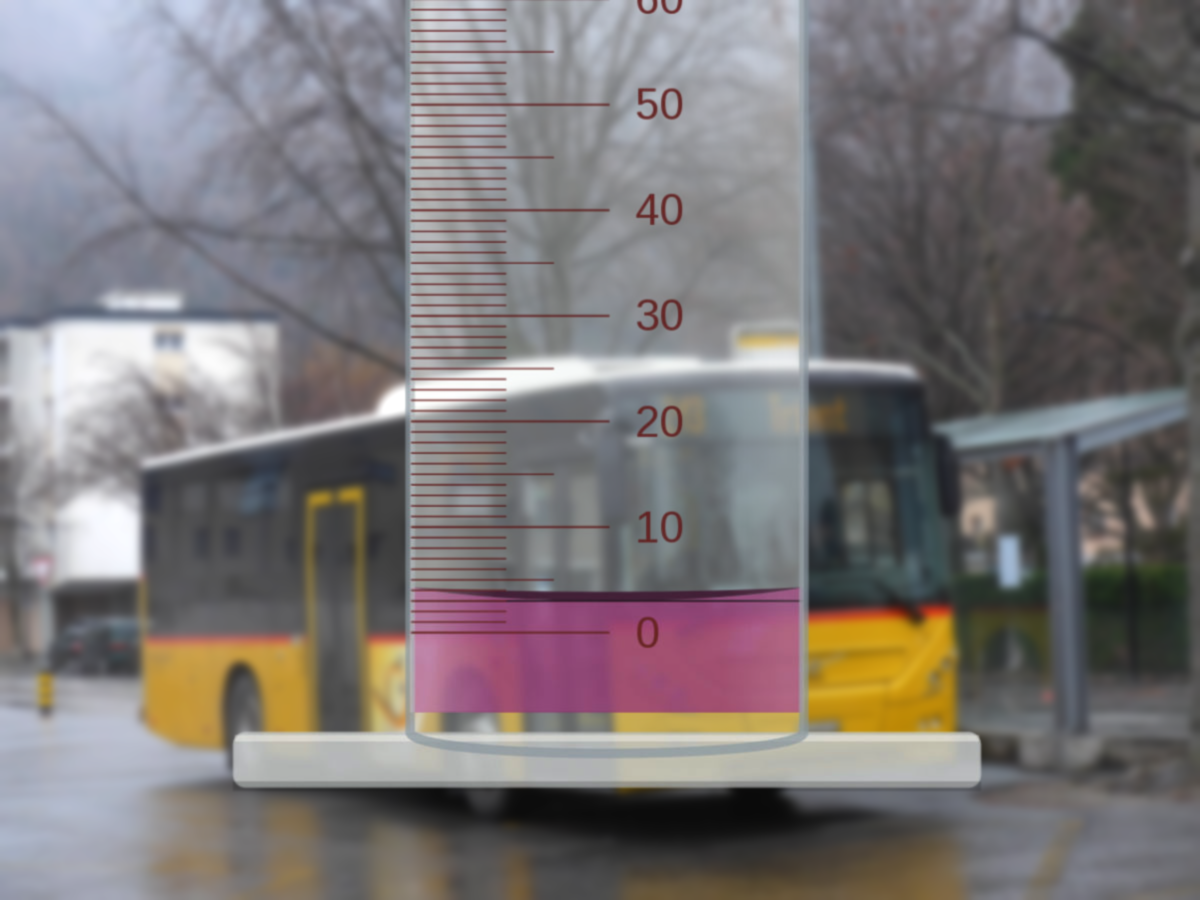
3 mL
